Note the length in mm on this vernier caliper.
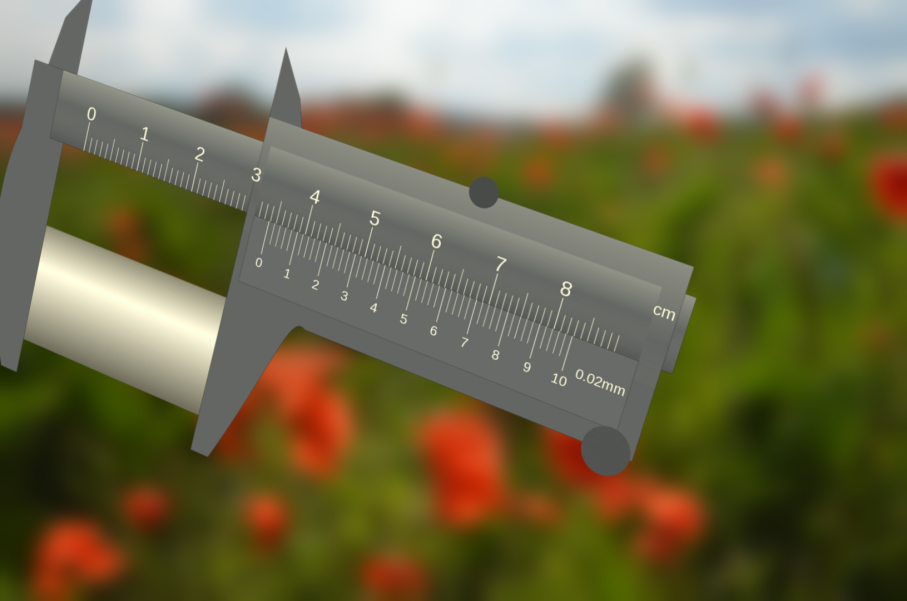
33.8 mm
